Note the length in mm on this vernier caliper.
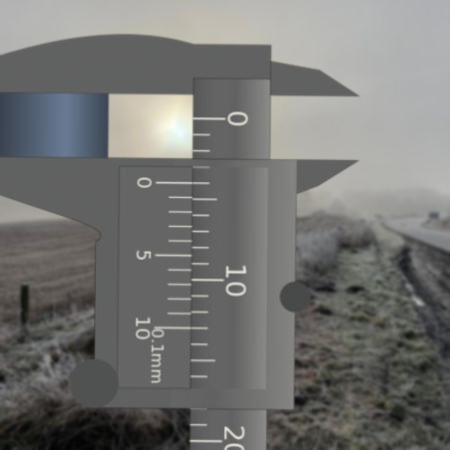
4.0 mm
